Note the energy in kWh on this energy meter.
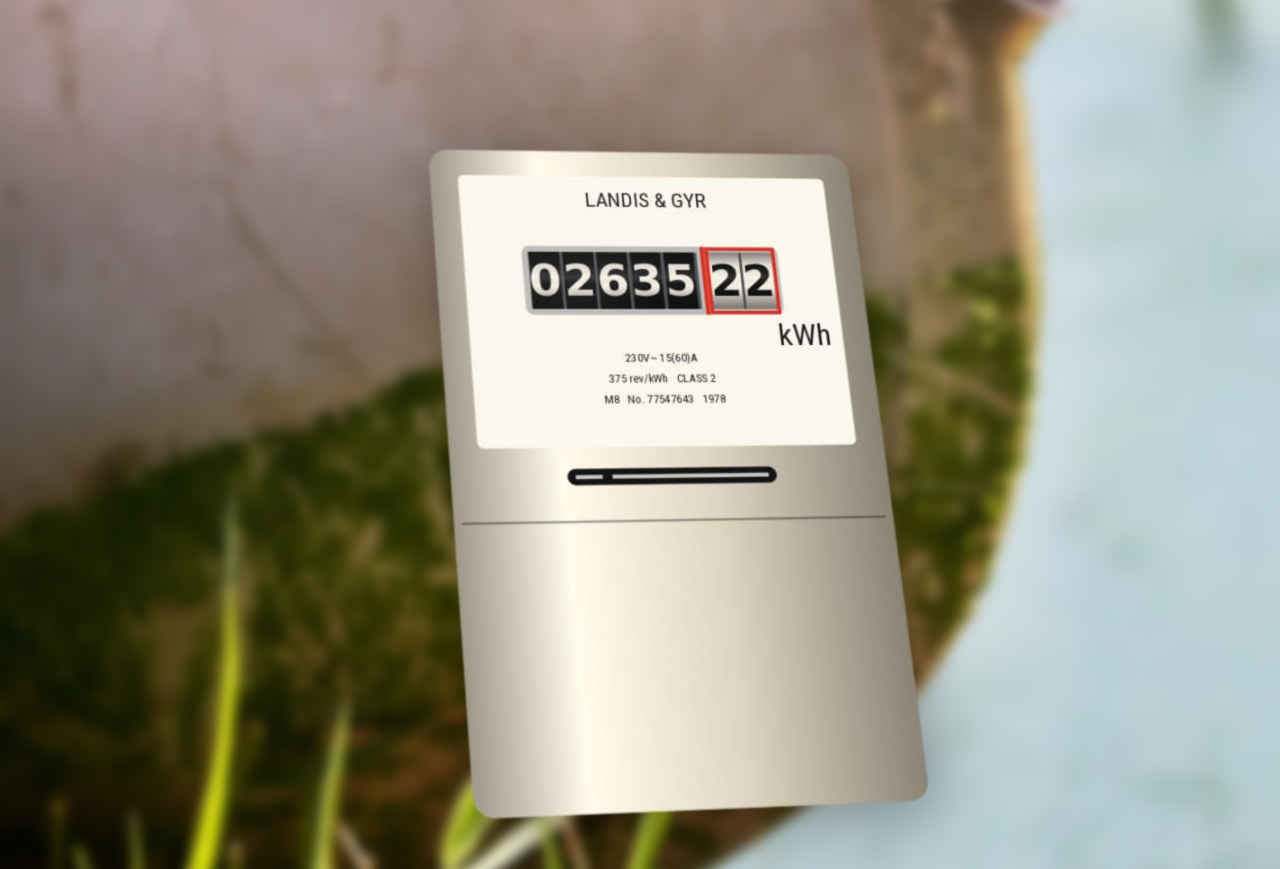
2635.22 kWh
